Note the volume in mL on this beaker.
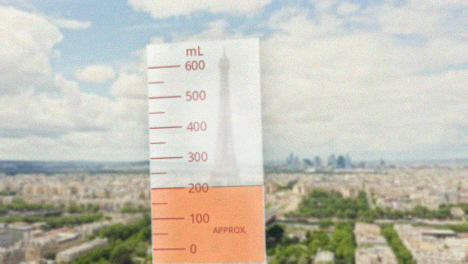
200 mL
